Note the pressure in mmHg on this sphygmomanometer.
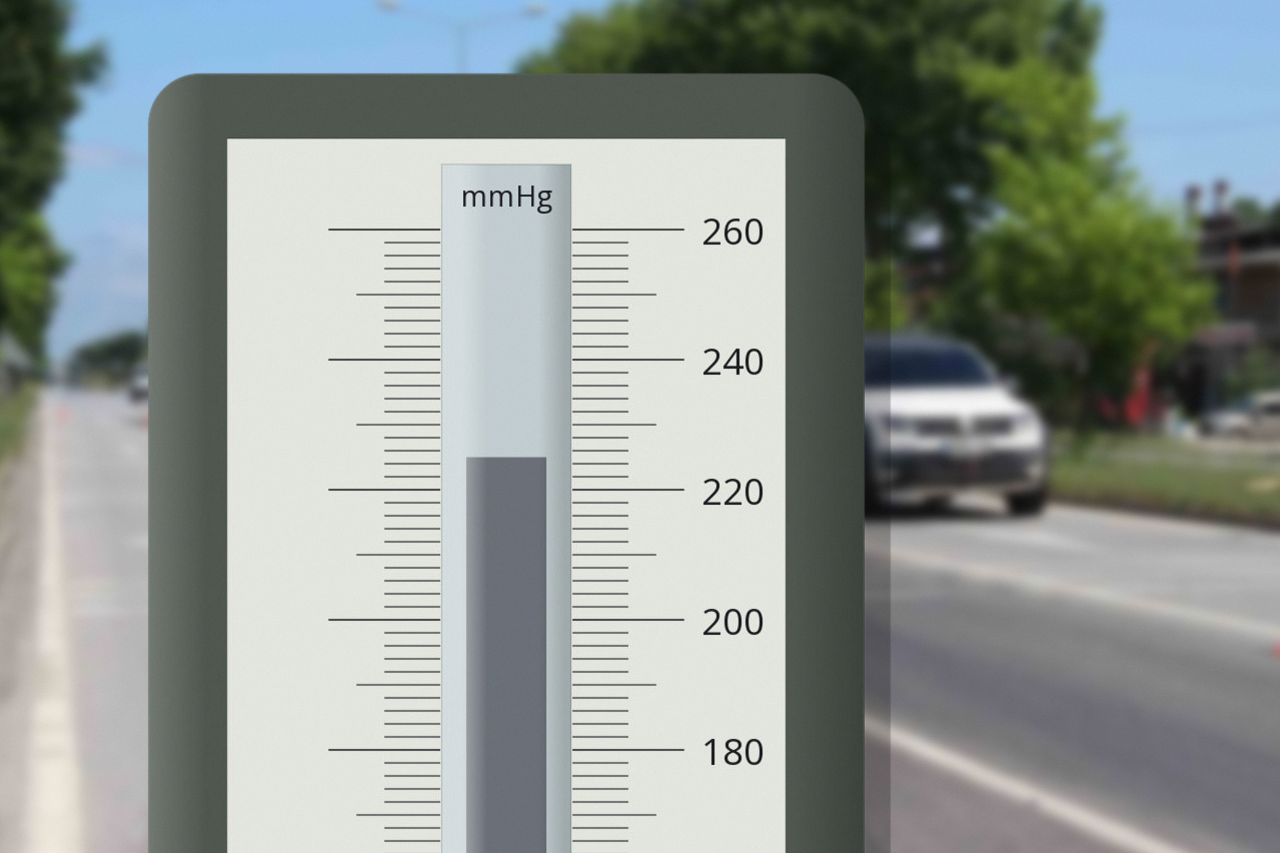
225 mmHg
